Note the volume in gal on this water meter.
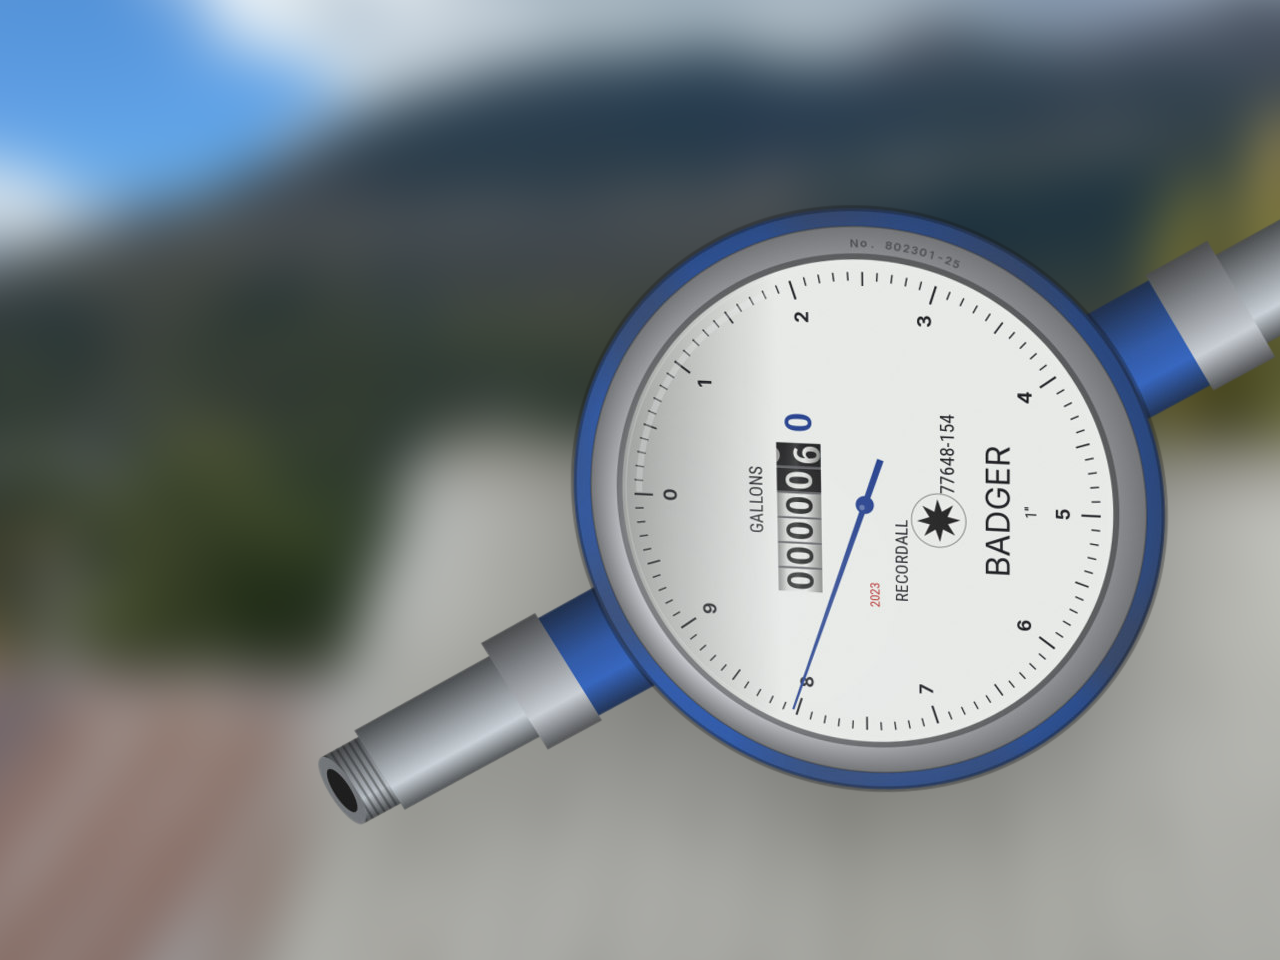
58.0 gal
